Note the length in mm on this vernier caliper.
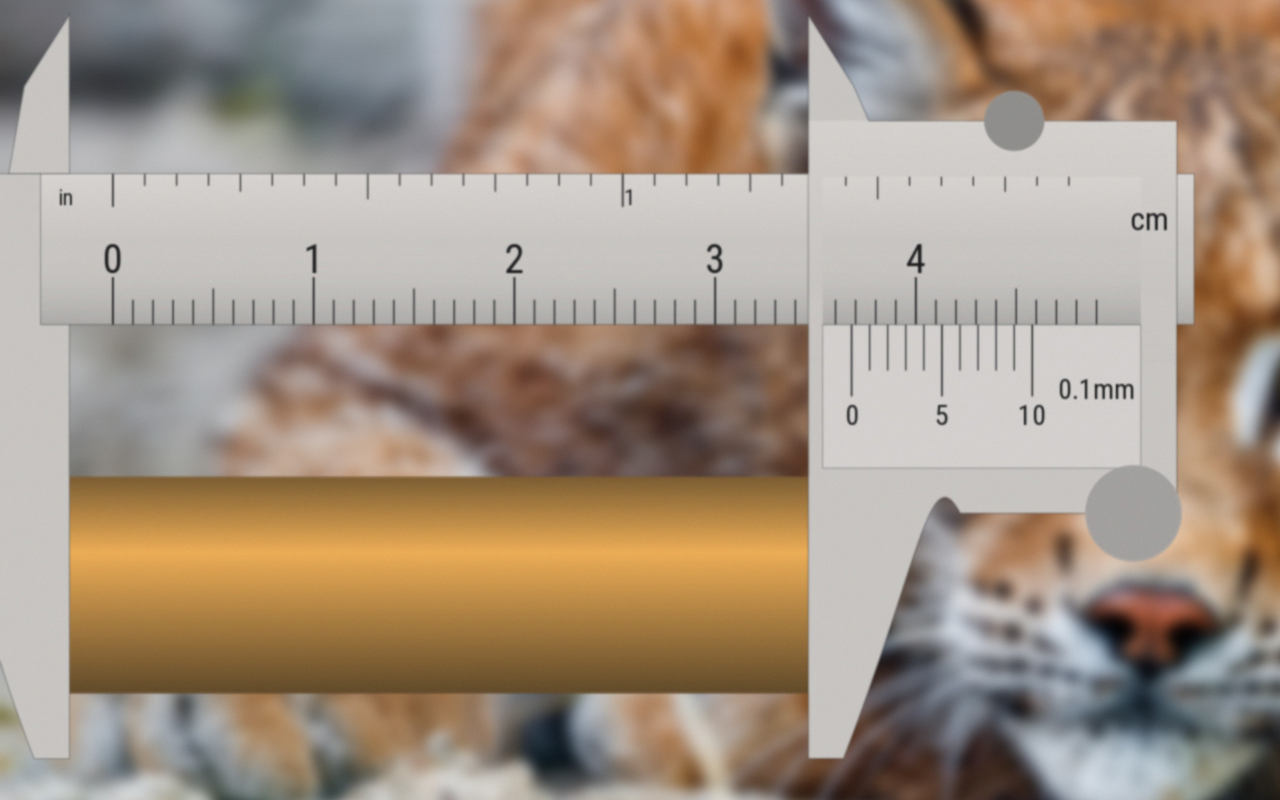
36.8 mm
